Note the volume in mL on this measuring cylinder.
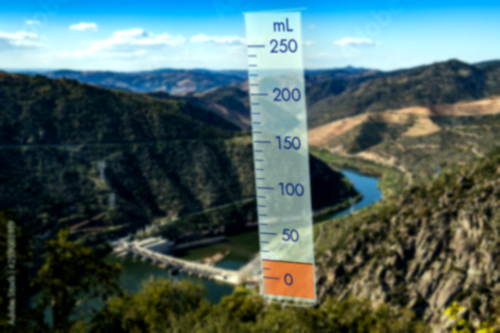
20 mL
